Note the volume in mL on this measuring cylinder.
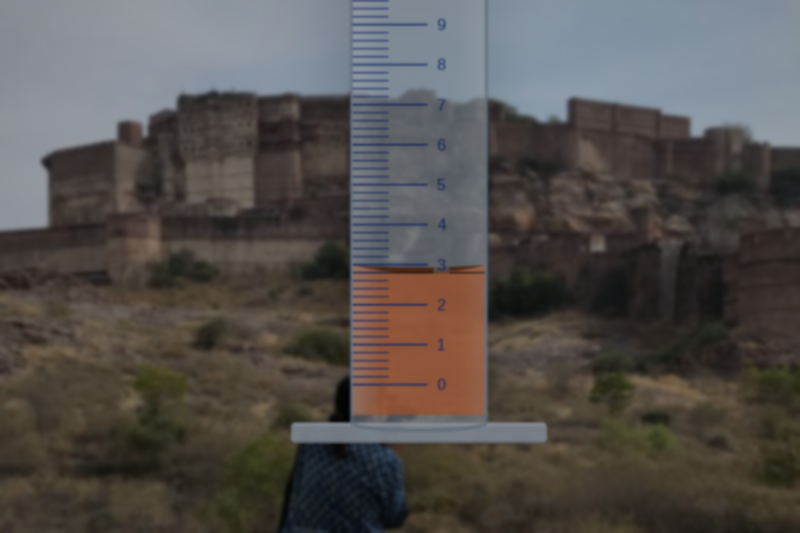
2.8 mL
